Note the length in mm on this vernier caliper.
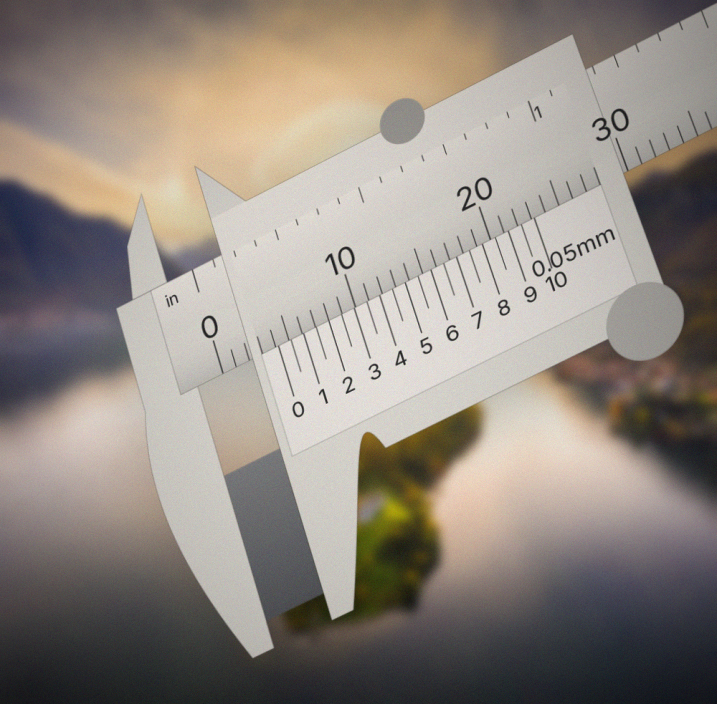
4.2 mm
